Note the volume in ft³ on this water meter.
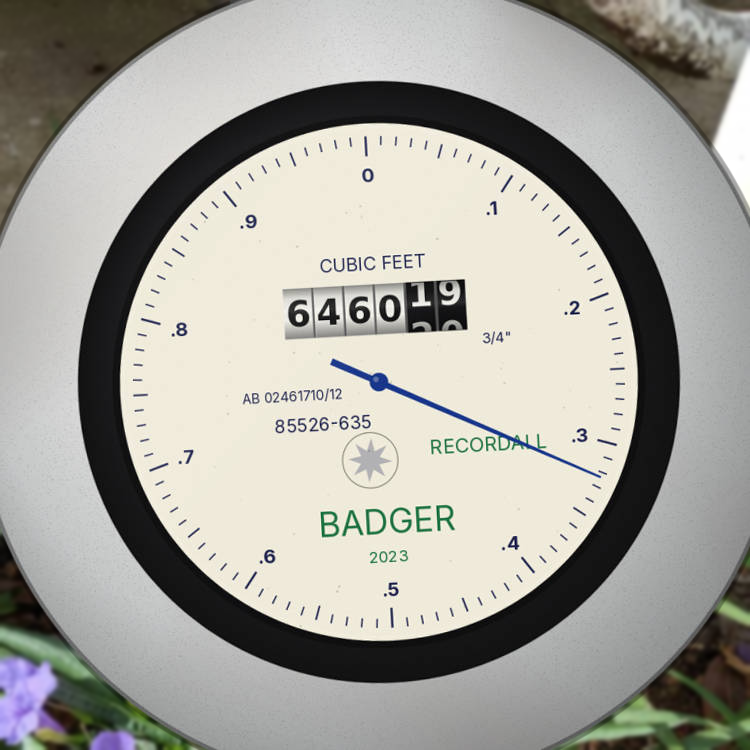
646019.32 ft³
